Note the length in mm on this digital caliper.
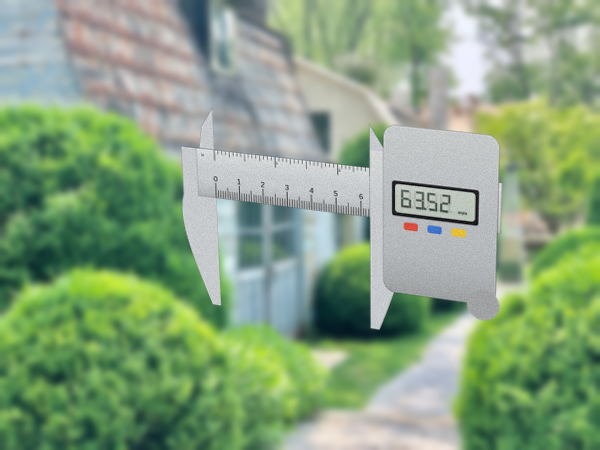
63.52 mm
